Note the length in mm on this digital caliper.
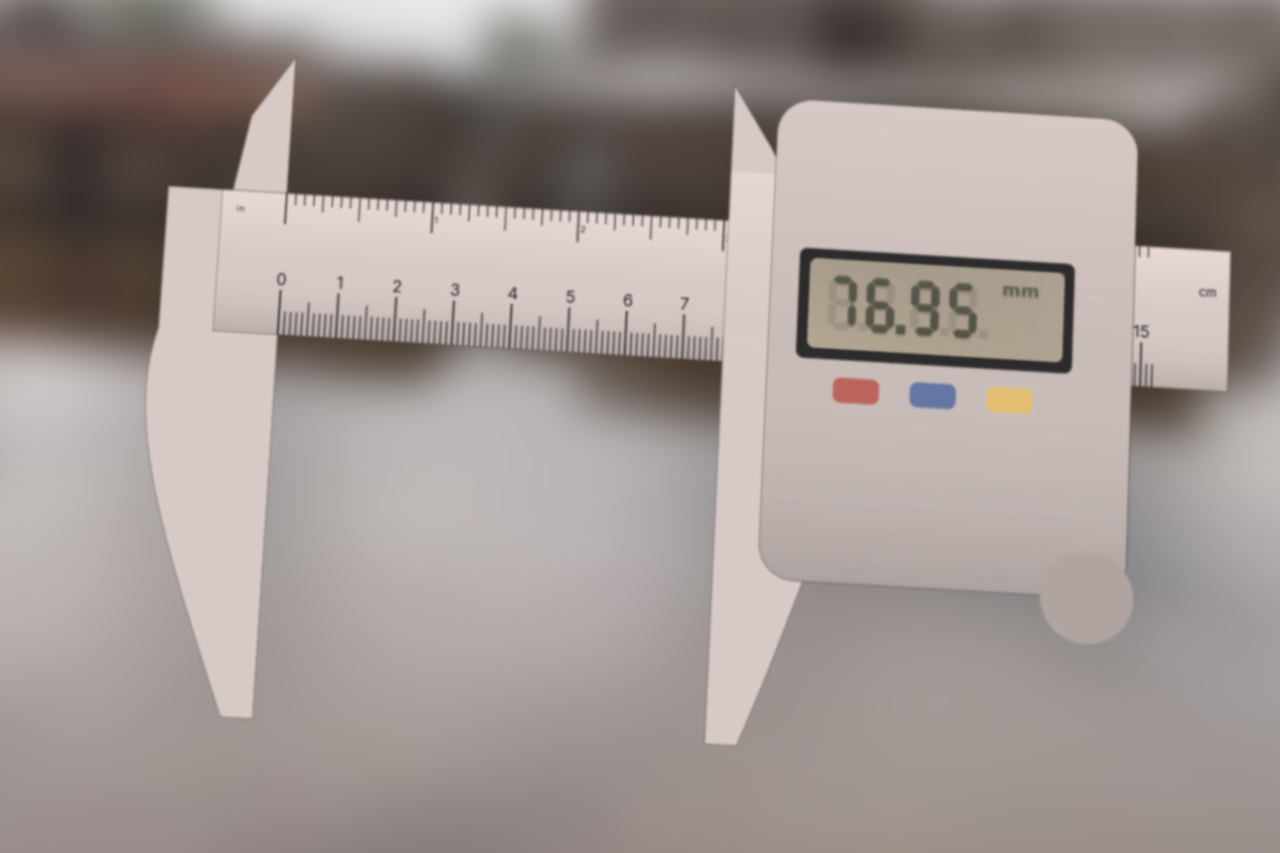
76.95 mm
